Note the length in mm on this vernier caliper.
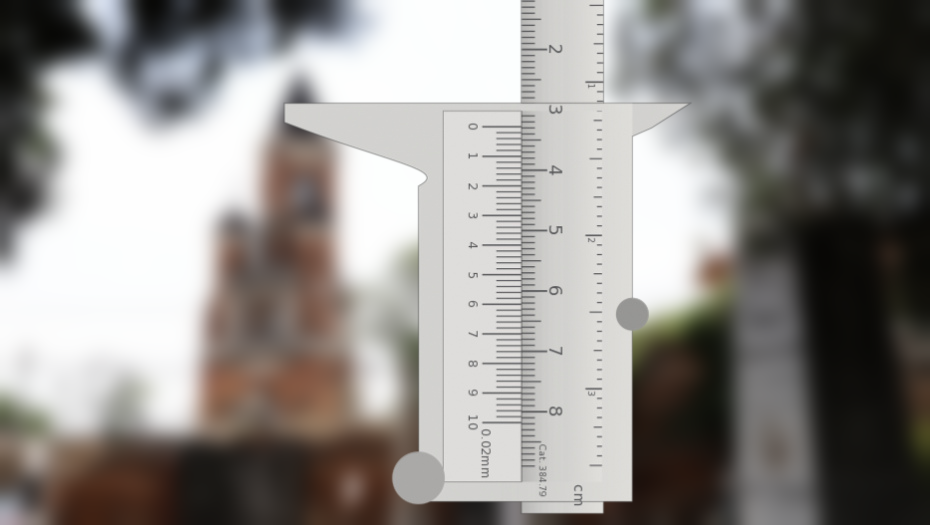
32.8 mm
